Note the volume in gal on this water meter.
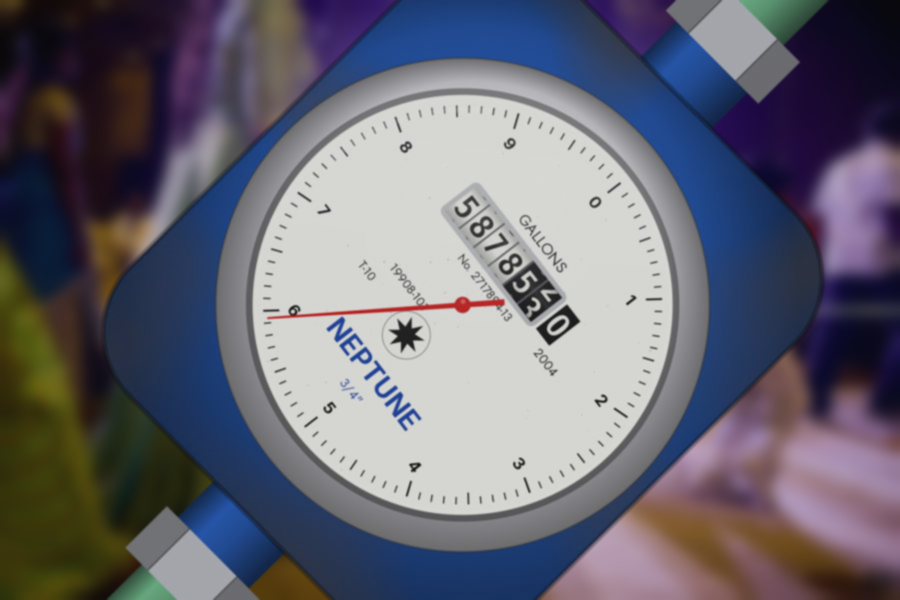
5878525.9 gal
